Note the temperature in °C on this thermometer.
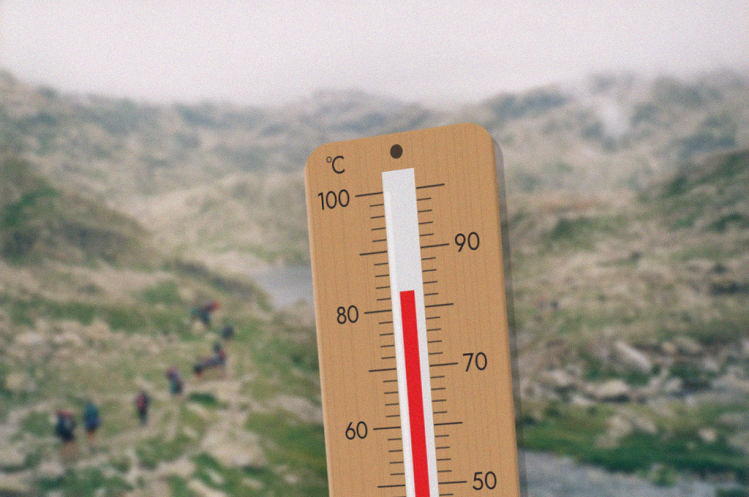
83 °C
